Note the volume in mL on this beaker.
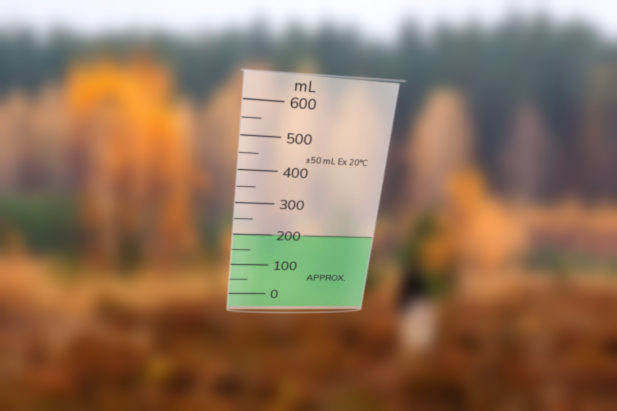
200 mL
